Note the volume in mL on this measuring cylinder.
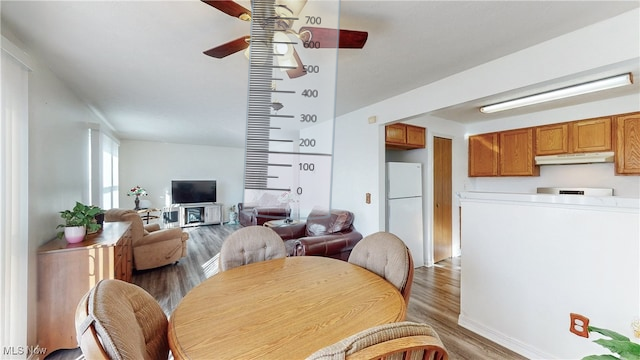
150 mL
